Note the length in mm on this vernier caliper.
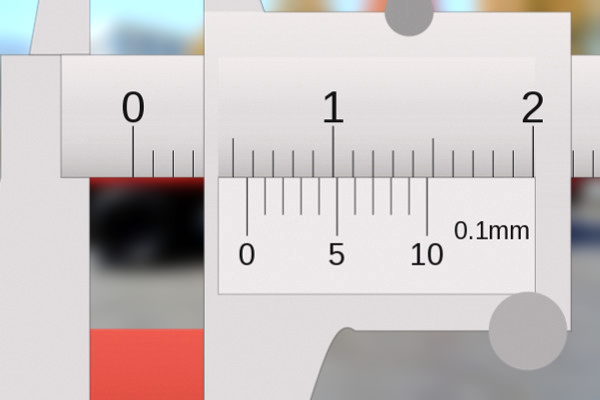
5.7 mm
